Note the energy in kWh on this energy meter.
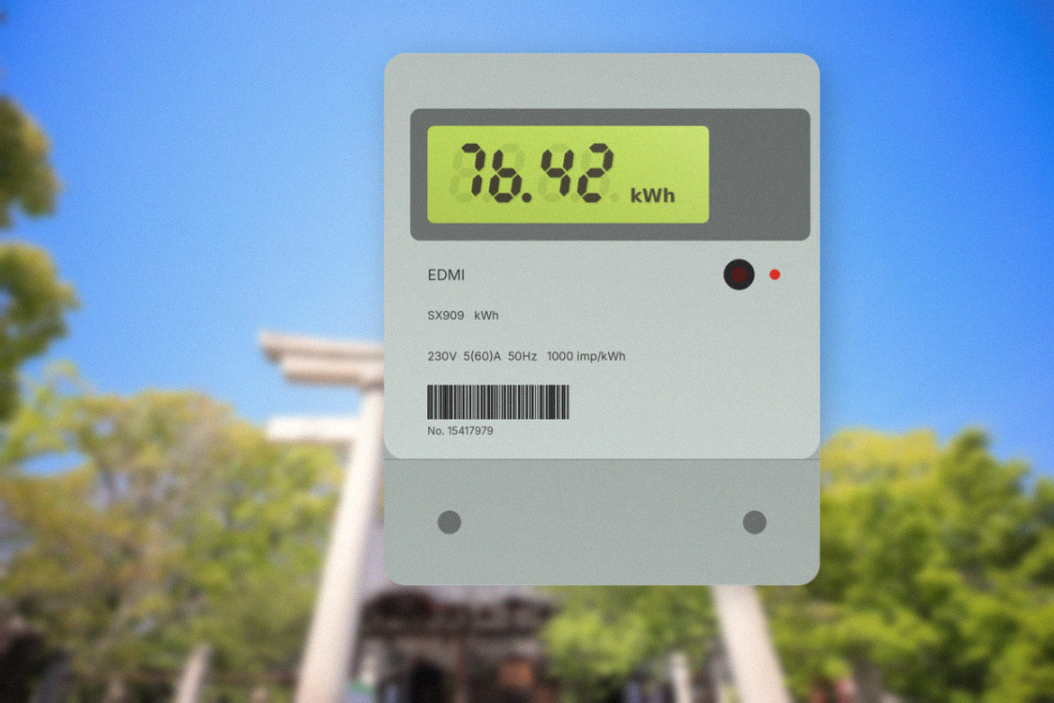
76.42 kWh
